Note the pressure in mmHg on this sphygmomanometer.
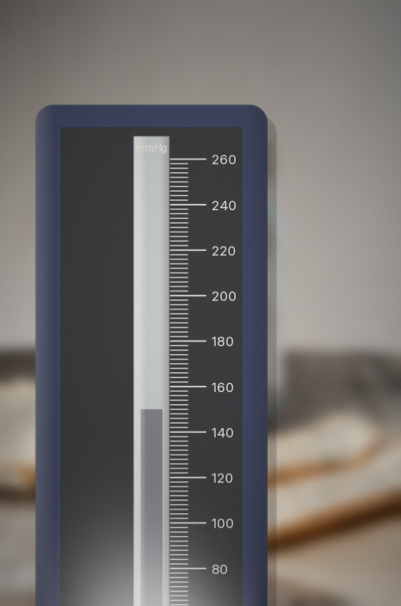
150 mmHg
